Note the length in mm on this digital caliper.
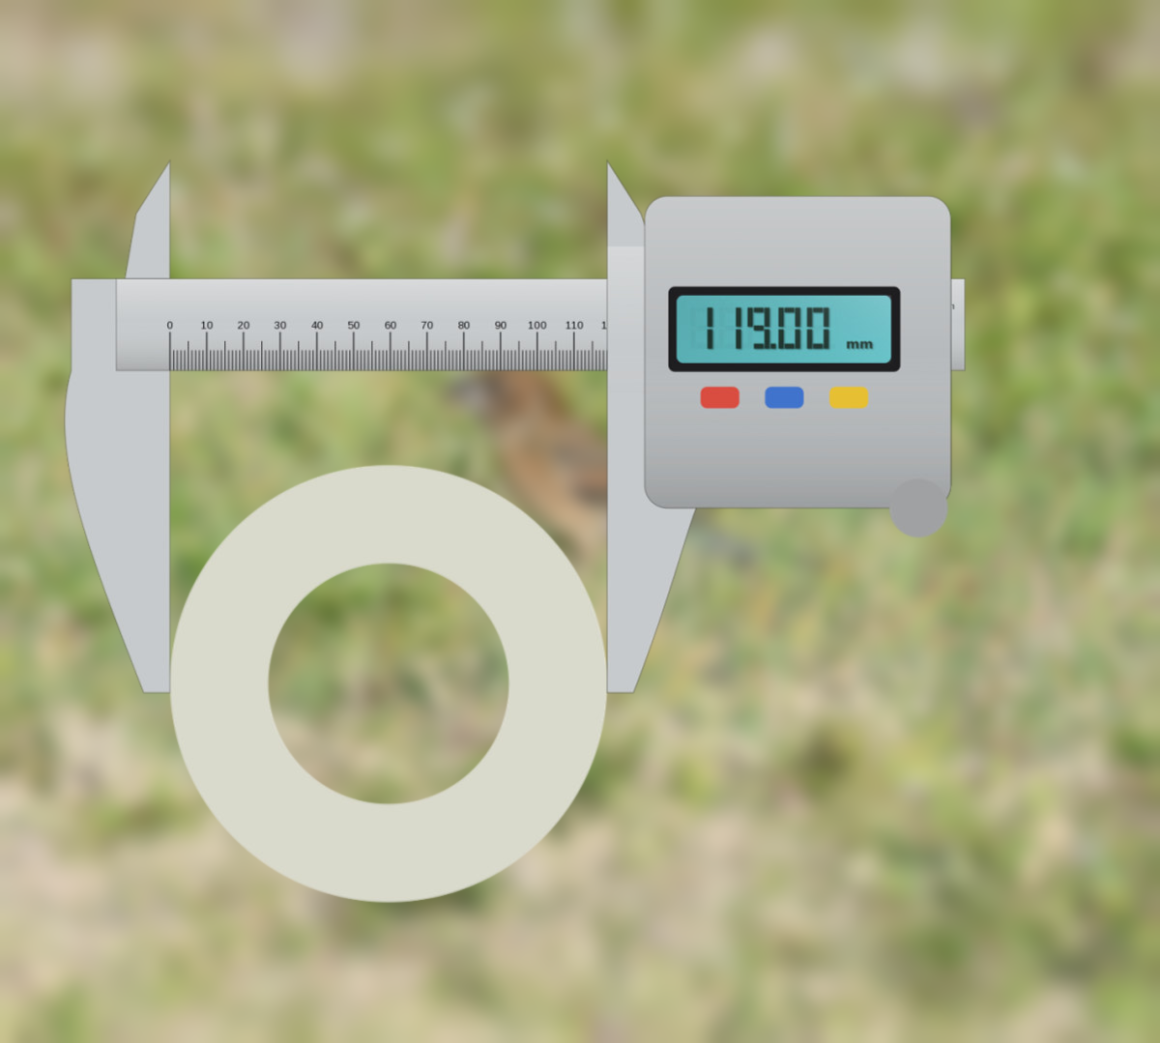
119.00 mm
